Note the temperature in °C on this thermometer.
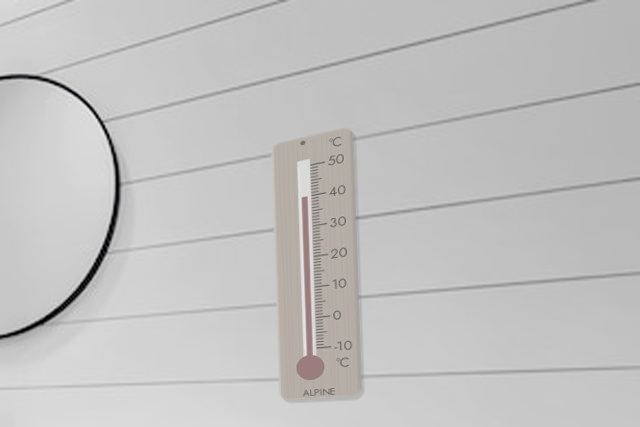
40 °C
